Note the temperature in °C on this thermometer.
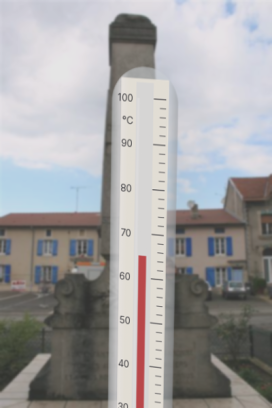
65 °C
